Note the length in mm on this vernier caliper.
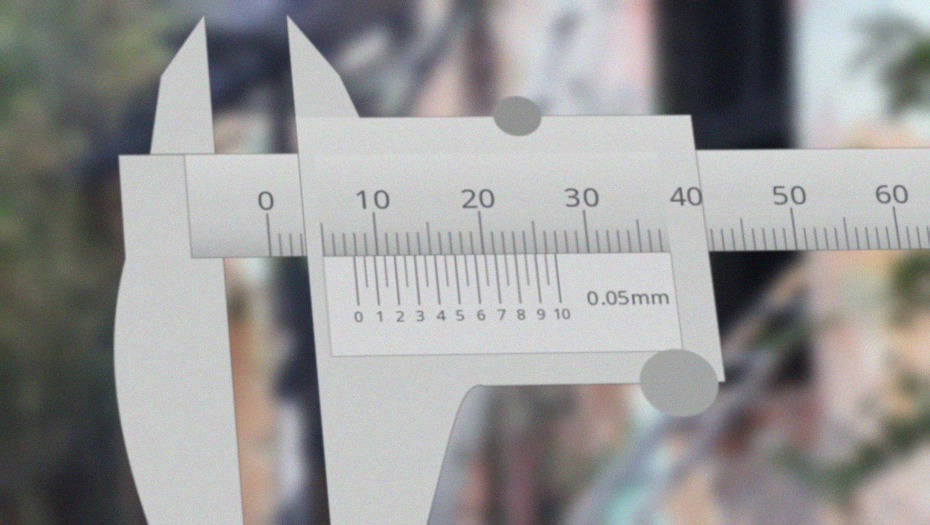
7.8 mm
